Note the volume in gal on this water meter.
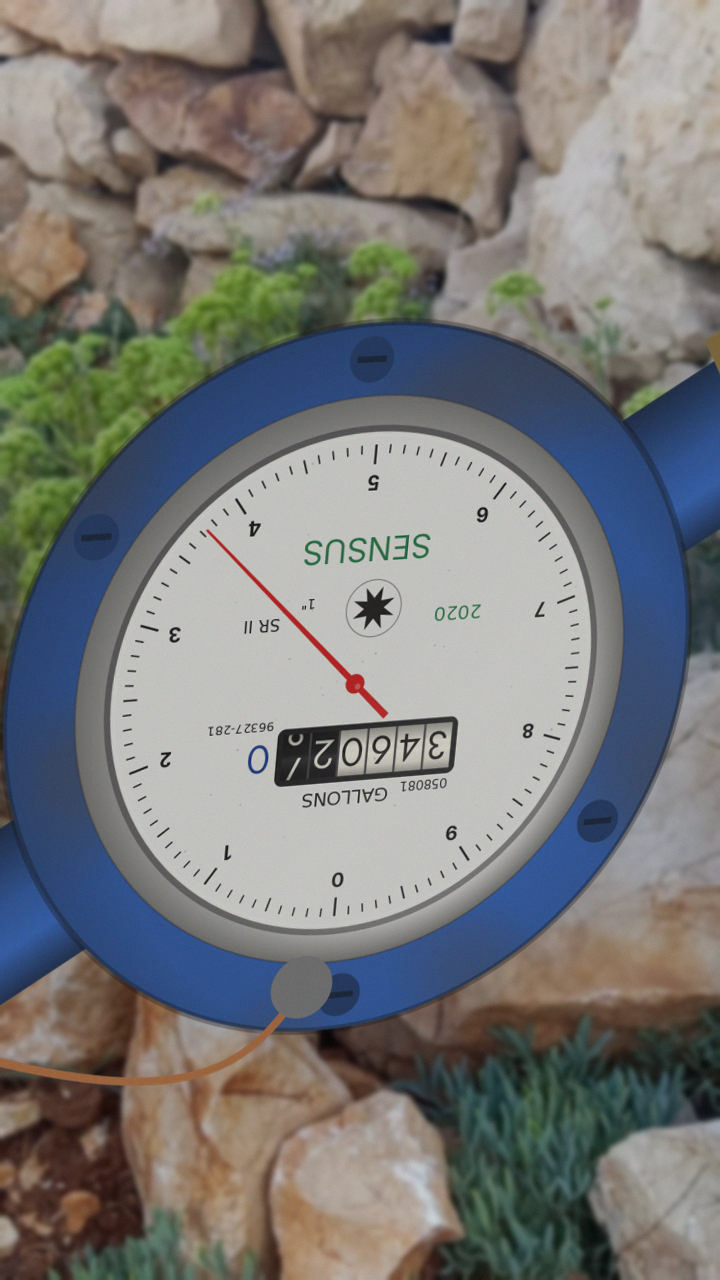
3460273.7 gal
